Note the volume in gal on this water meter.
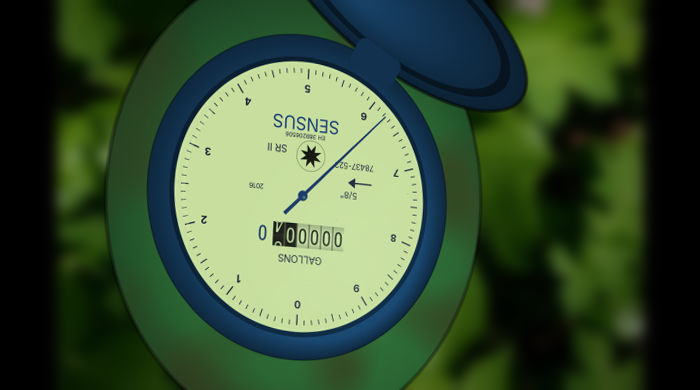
36.2 gal
